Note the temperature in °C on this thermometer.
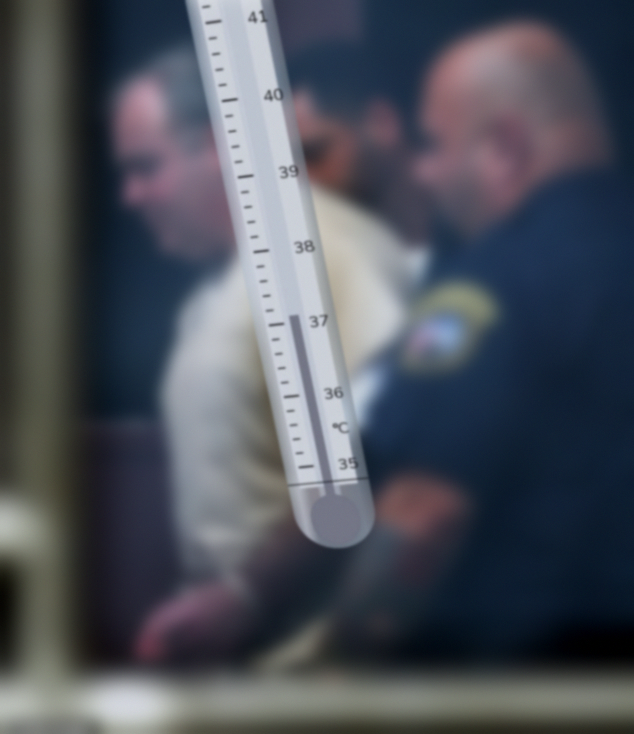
37.1 °C
